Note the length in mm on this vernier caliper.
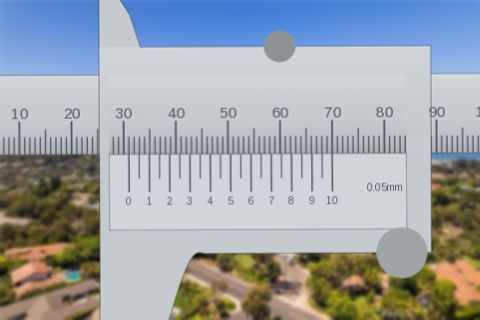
31.0 mm
